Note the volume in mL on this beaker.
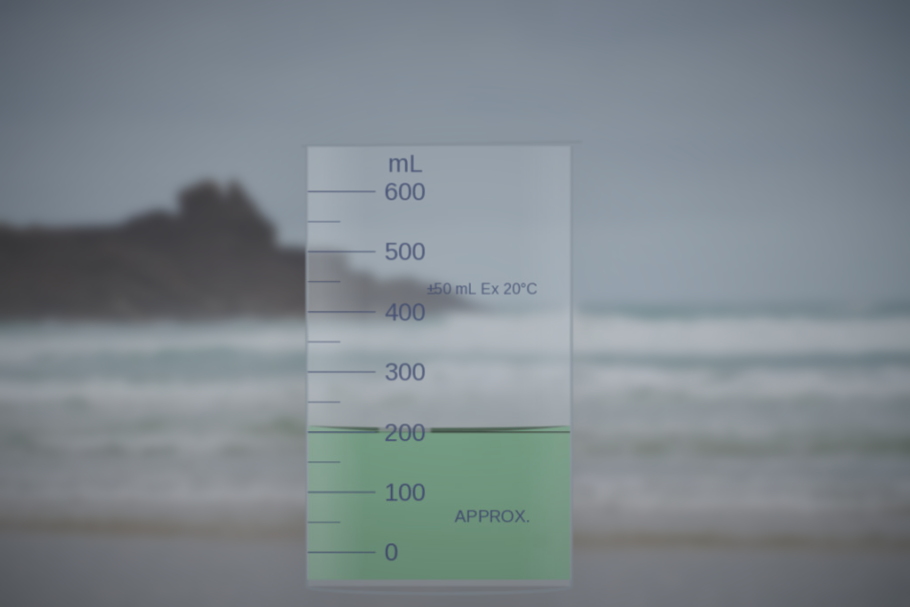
200 mL
